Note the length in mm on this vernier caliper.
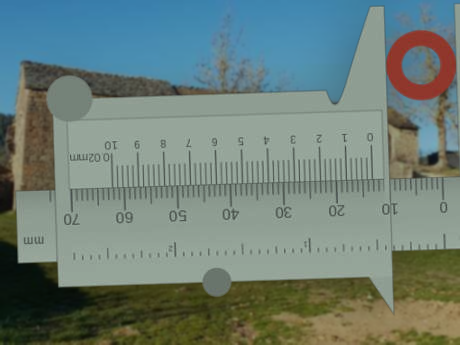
13.2 mm
